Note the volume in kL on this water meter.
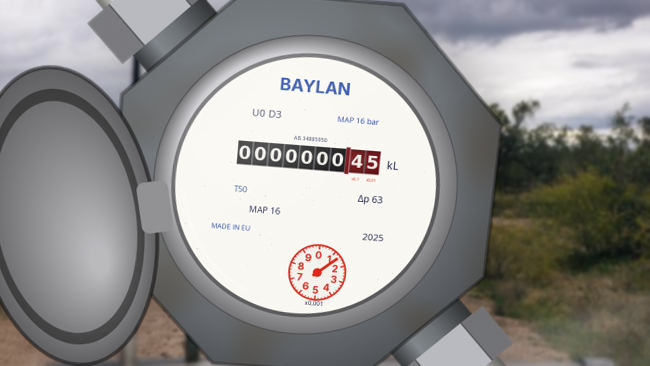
0.451 kL
